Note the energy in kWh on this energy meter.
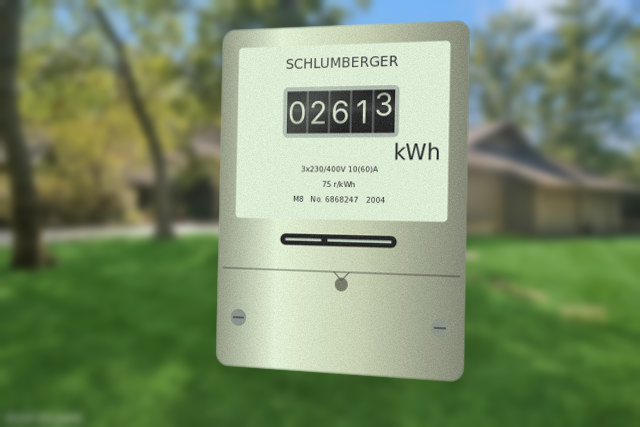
2613 kWh
